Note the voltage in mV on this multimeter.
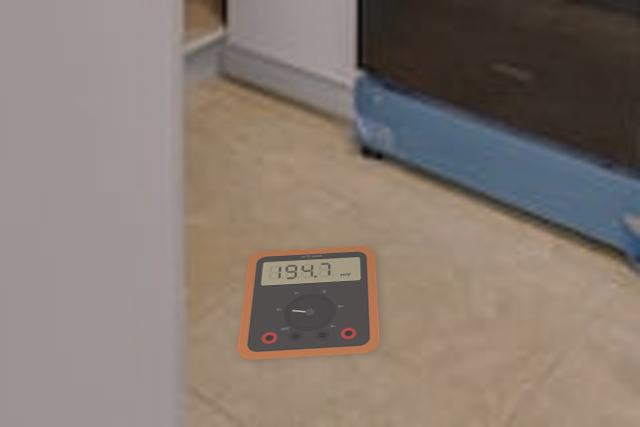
194.7 mV
